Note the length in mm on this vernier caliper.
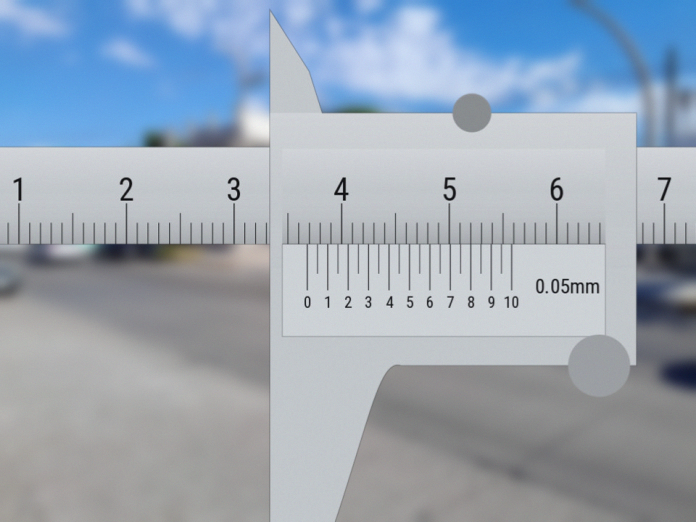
36.8 mm
